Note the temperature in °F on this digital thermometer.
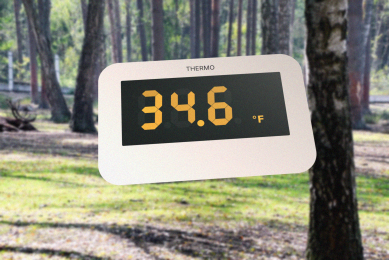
34.6 °F
